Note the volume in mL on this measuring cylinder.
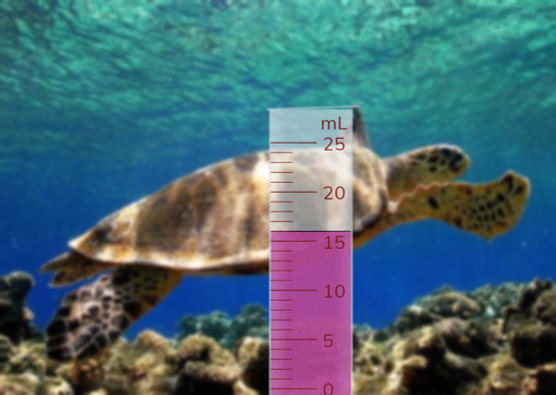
16 mL
